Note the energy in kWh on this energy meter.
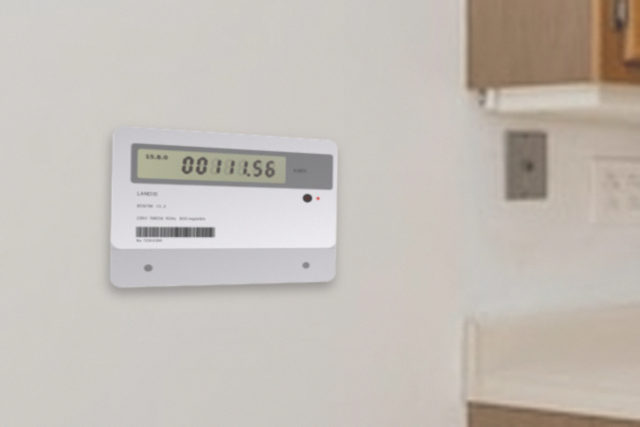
111.56 kWh
